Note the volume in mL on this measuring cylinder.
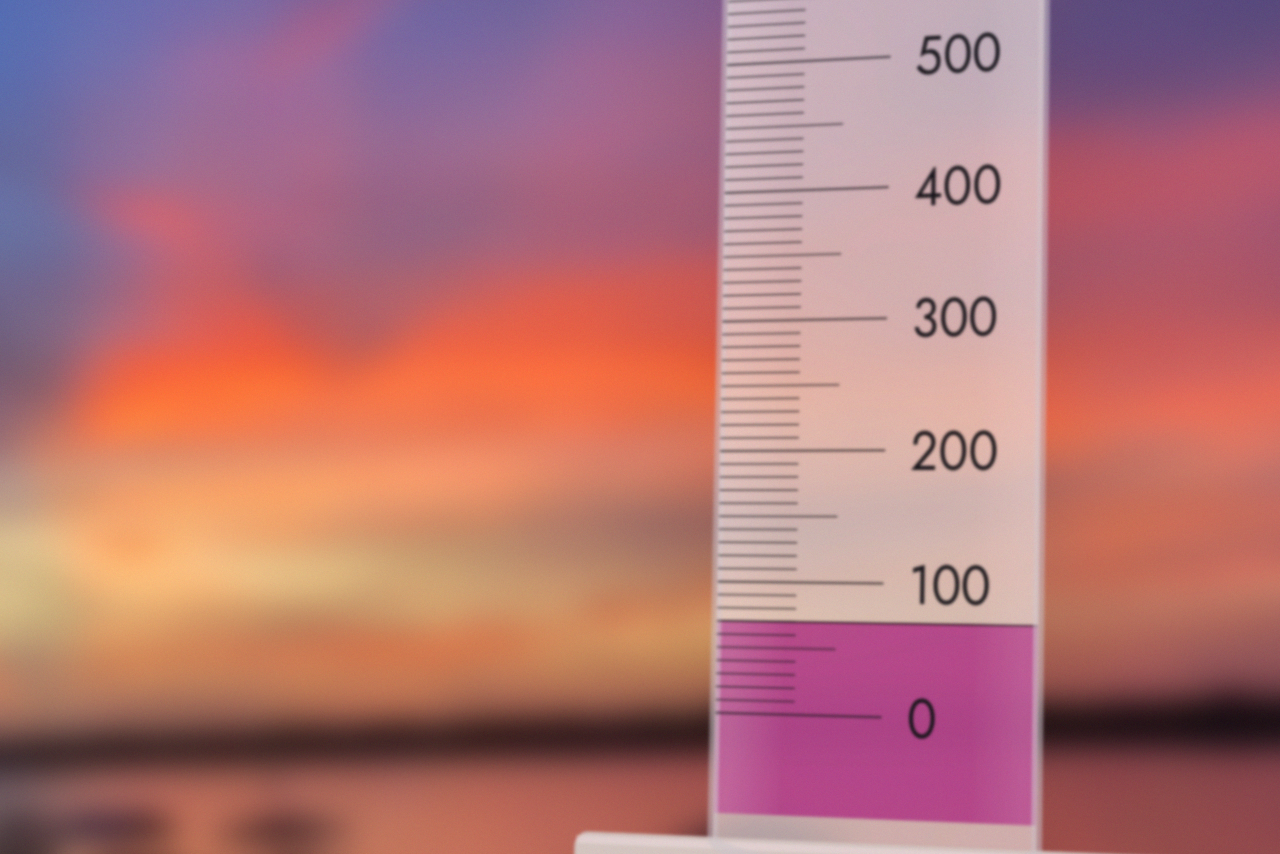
70 mL
